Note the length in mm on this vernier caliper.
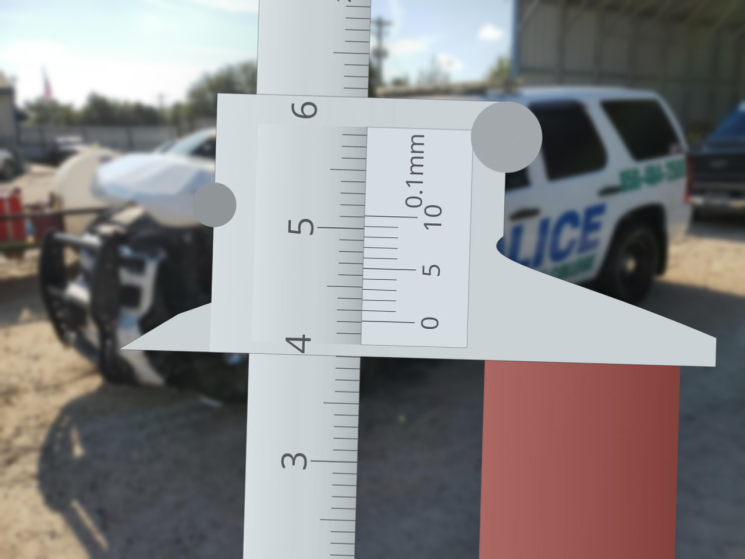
42.1 mm
